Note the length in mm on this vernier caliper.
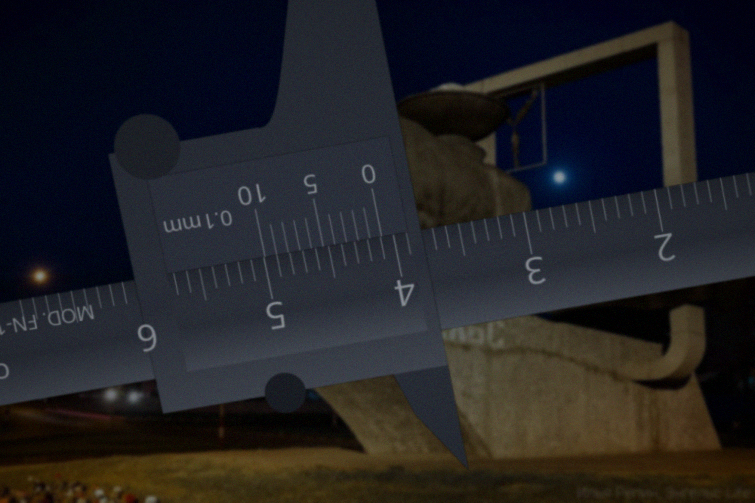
40.9 mm
